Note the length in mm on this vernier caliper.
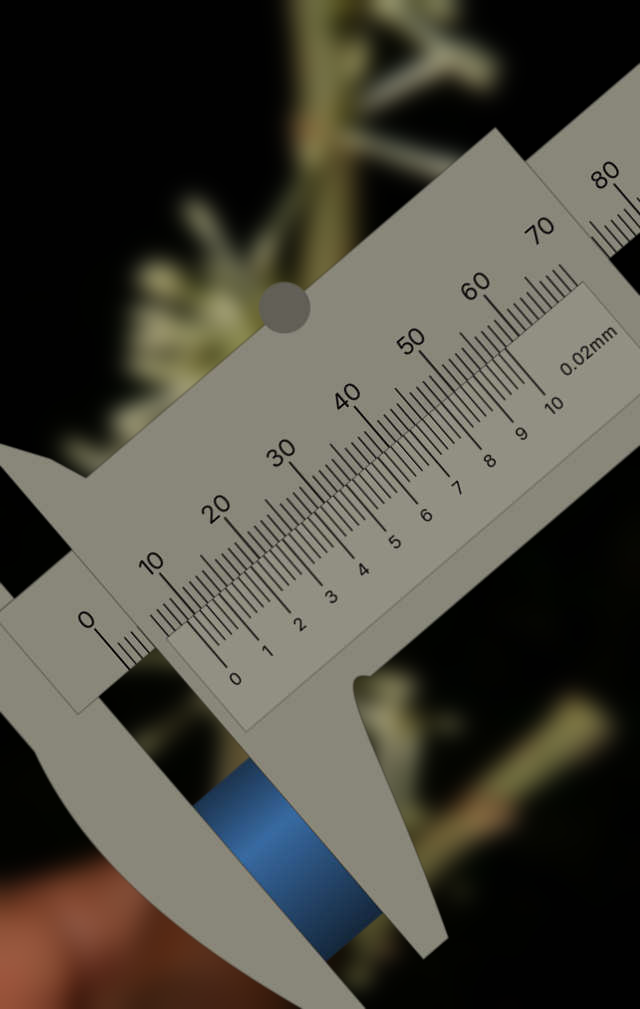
8.8 mm
